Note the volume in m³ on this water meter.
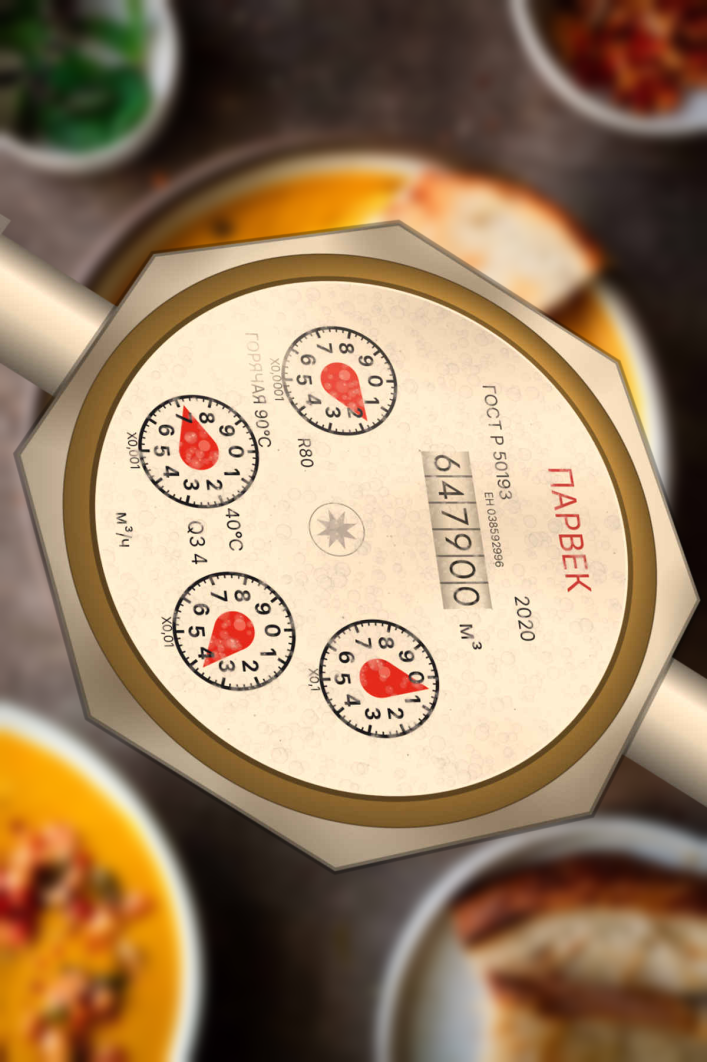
647900.0371 m³
